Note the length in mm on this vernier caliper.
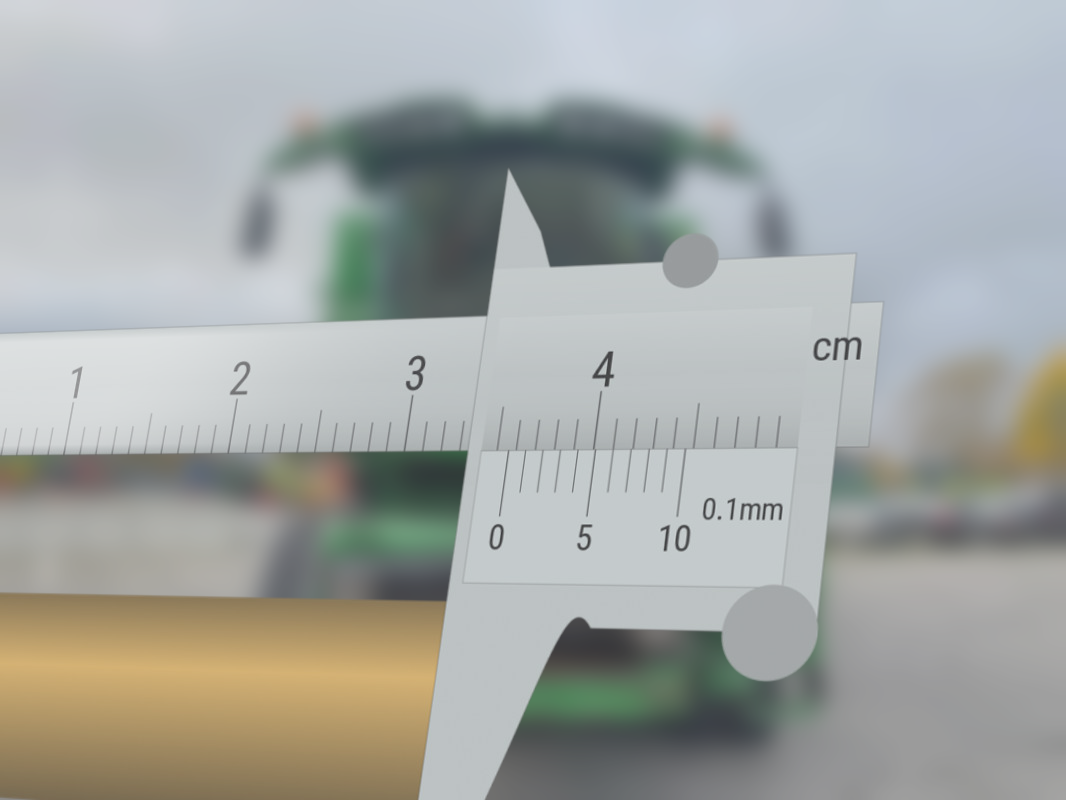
35.6 mm
